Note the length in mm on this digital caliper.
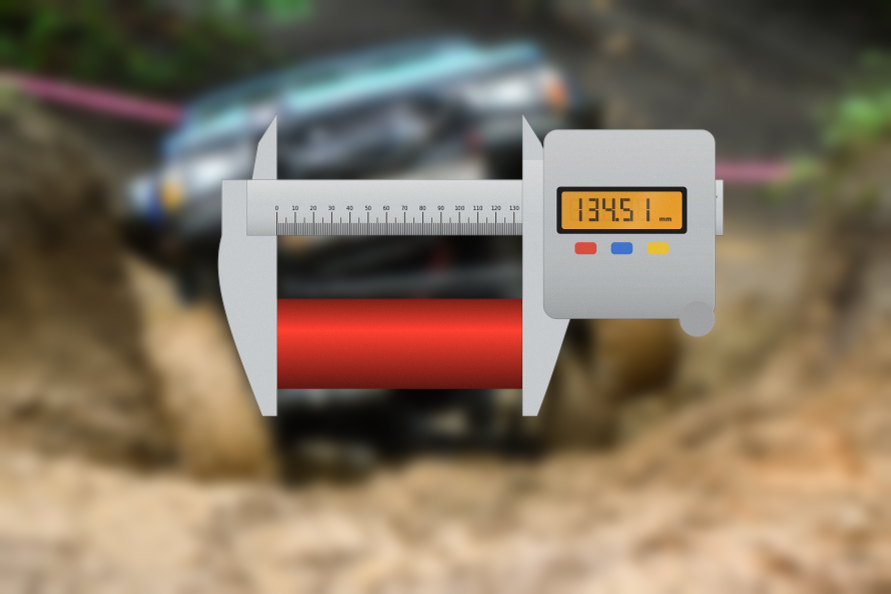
134.51 mm
